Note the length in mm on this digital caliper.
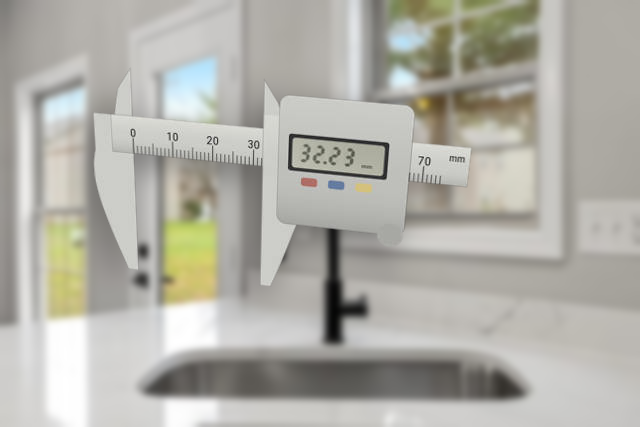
32.23 mm
